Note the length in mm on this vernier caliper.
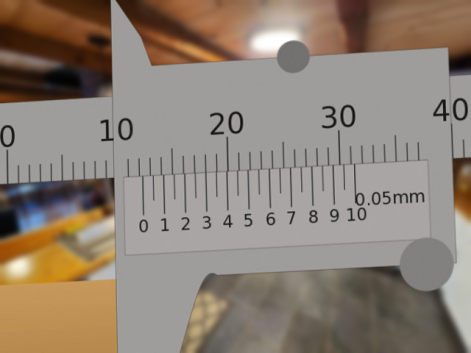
12.3 mm
